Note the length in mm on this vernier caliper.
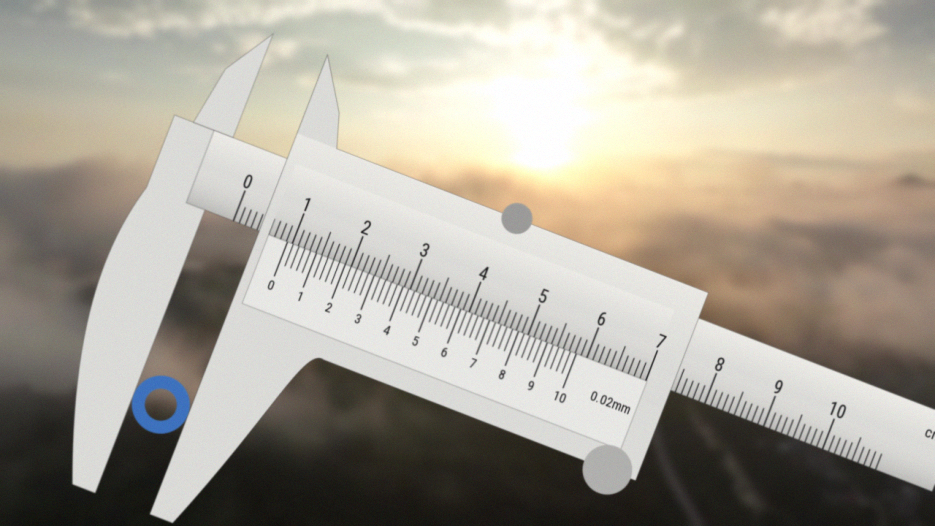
9.2 mm
